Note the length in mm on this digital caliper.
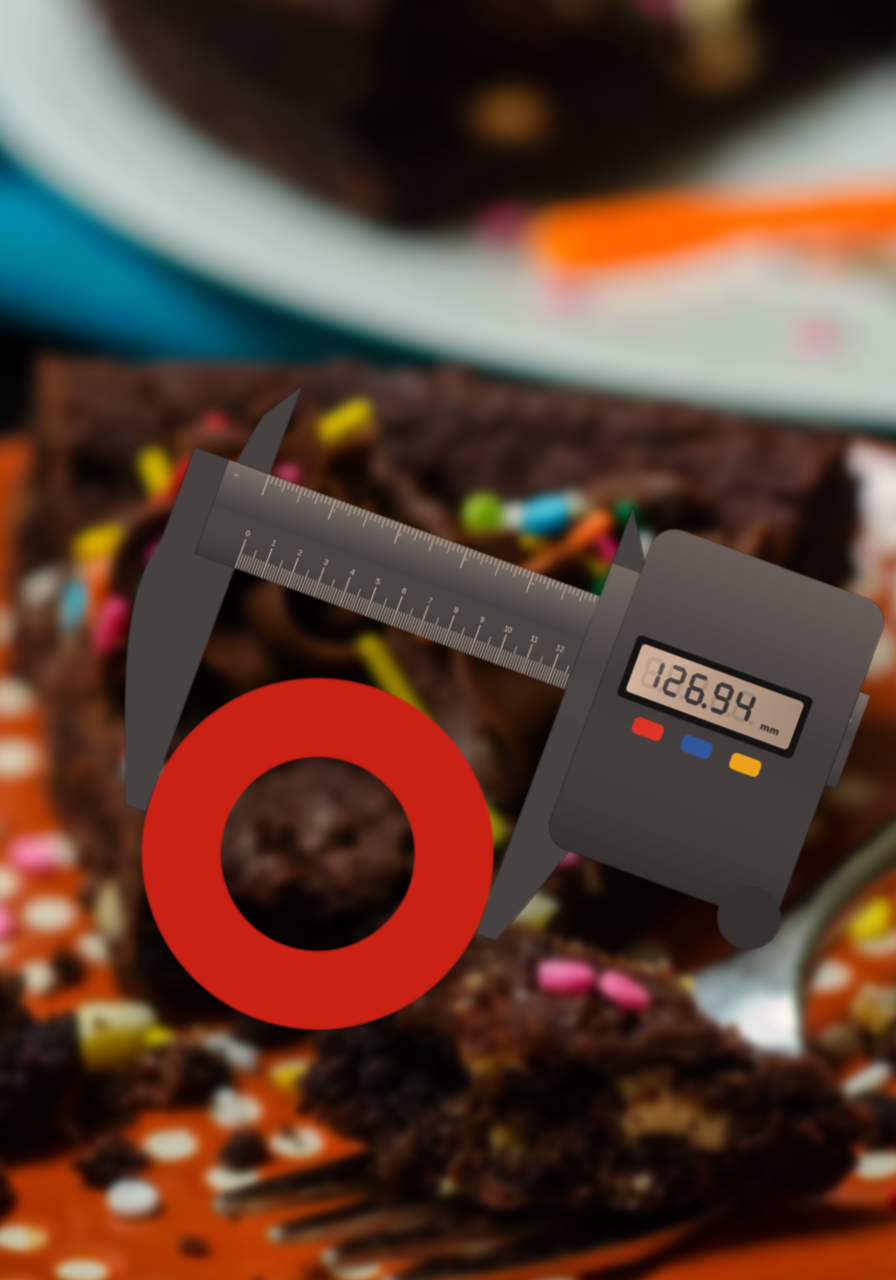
126.94 mm
